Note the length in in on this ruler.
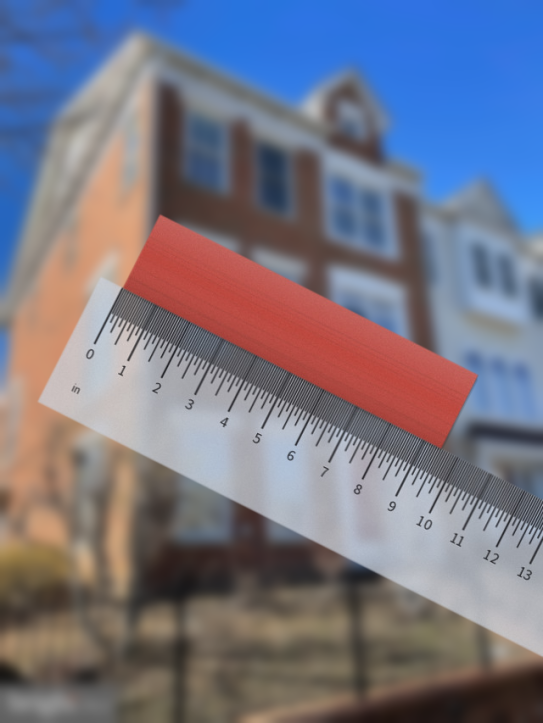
9.5 in
